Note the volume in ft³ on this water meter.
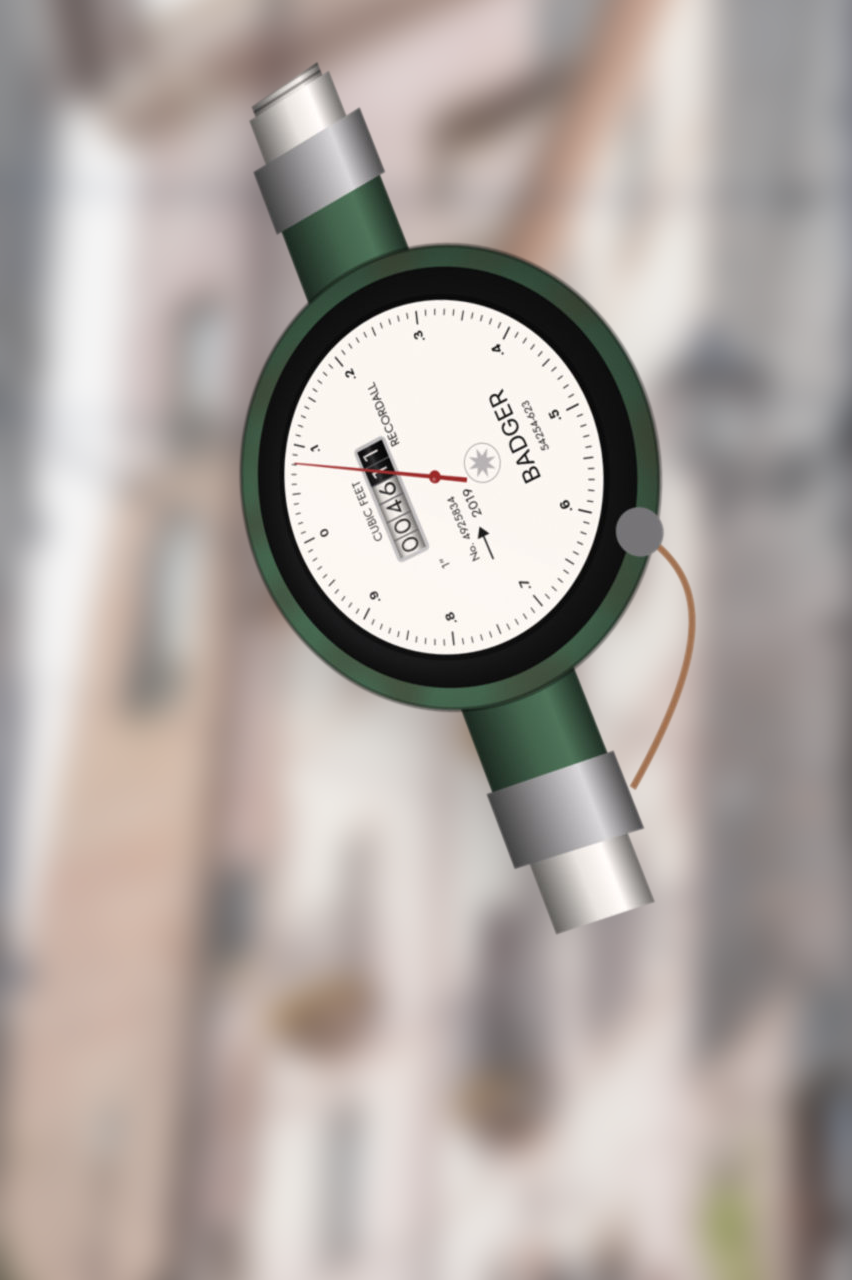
4611.08 ft³
